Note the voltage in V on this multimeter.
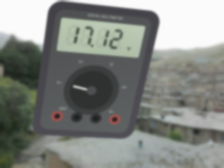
17.12 V
